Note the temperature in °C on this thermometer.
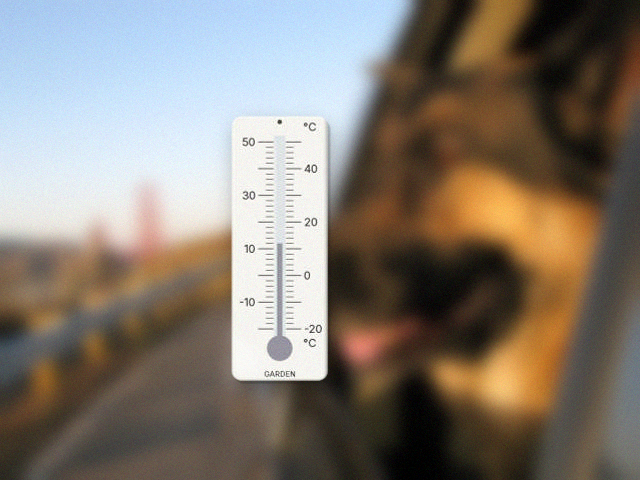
12 °C
